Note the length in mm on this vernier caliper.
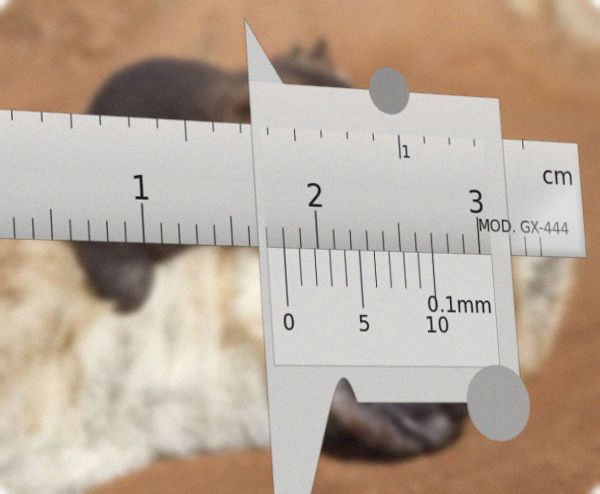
18.0 mm
